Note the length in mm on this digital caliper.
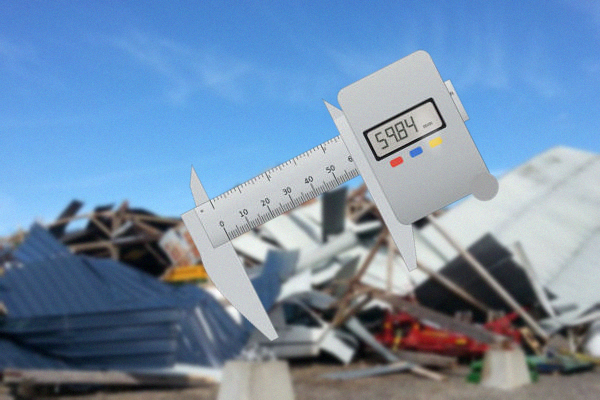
59.84 mm
